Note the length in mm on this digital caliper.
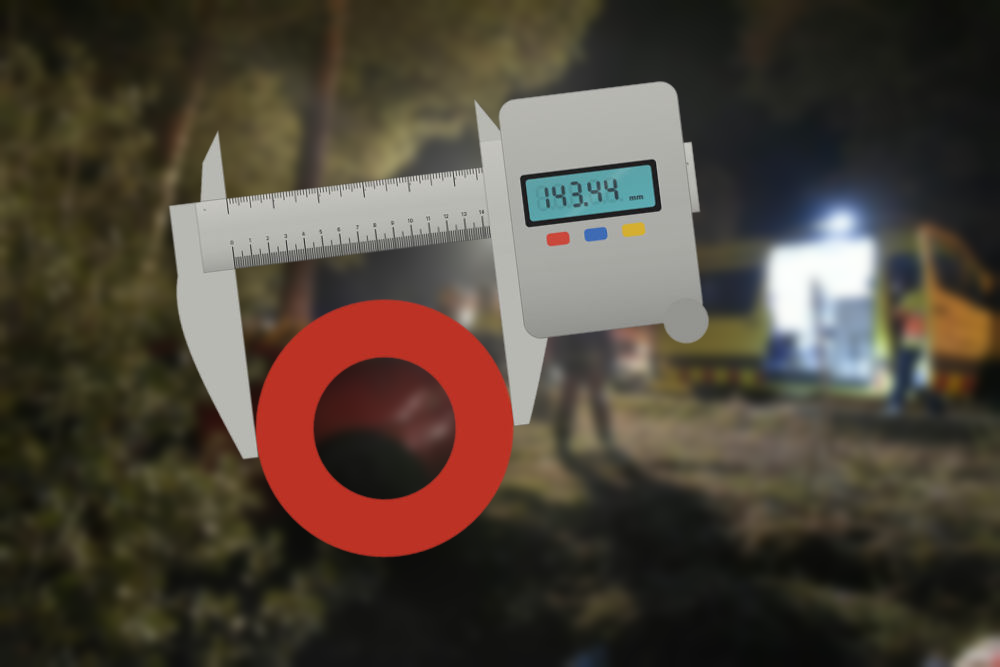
143.44 mm
